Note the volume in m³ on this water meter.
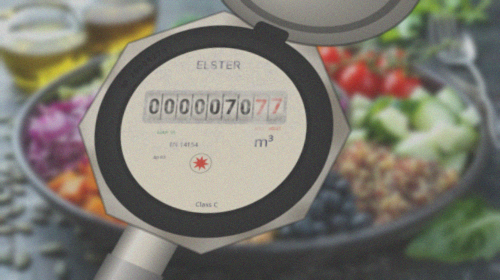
70.77 m³
